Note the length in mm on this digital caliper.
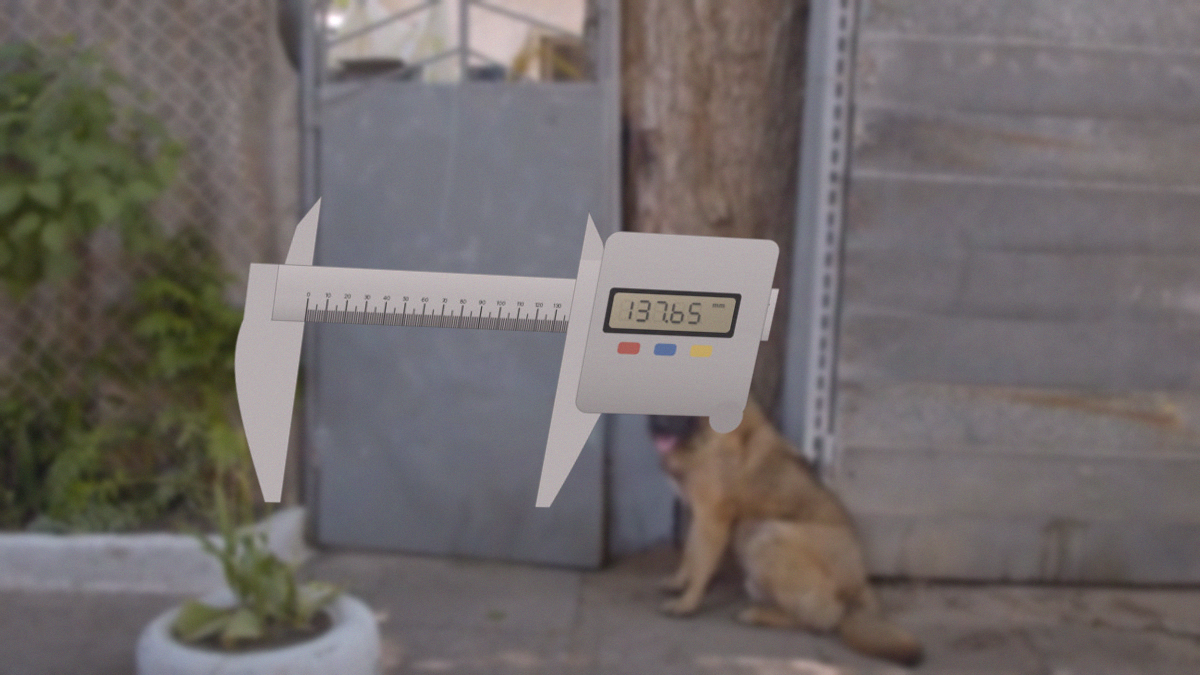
137.65 mm
